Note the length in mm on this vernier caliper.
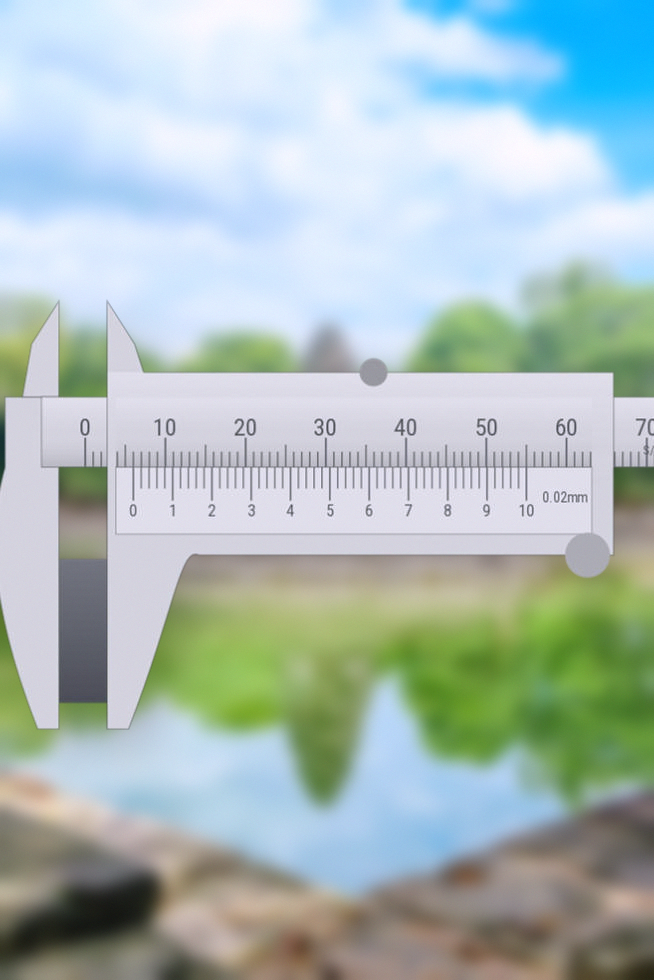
6.0 mm
